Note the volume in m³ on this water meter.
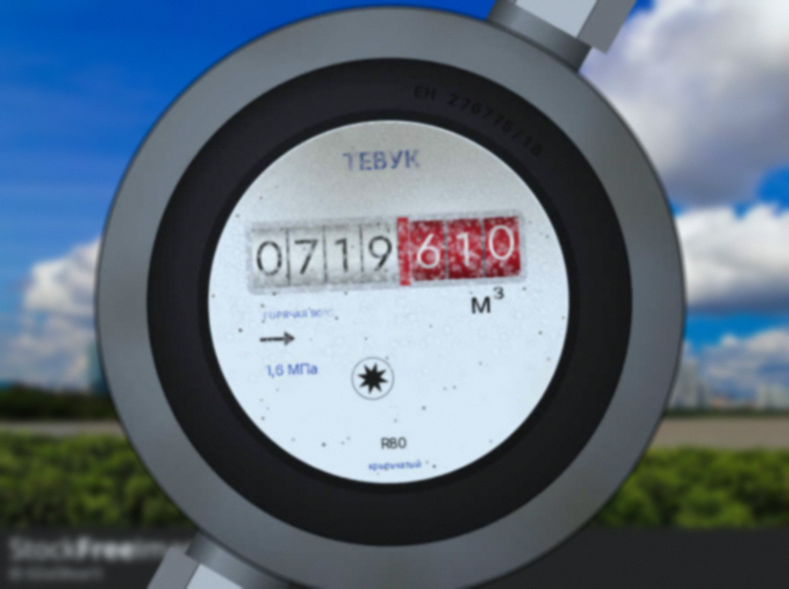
719.610 m³
